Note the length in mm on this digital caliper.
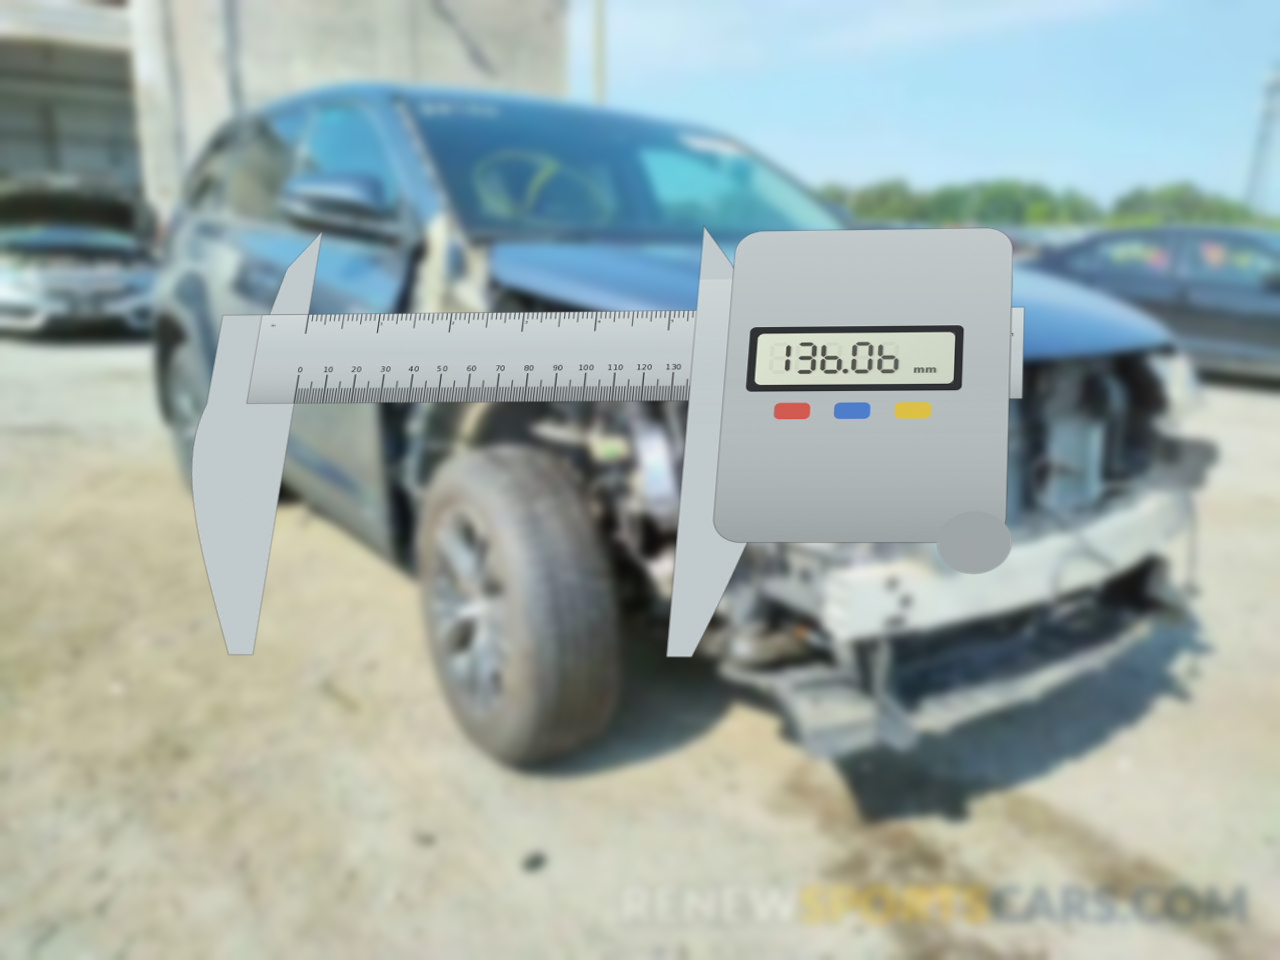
136.06 mm
